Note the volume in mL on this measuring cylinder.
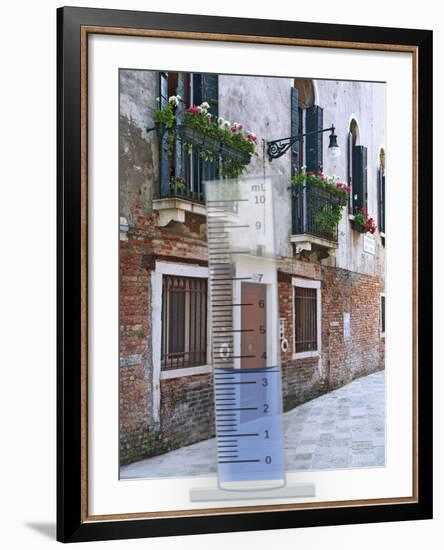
3.4 mL
